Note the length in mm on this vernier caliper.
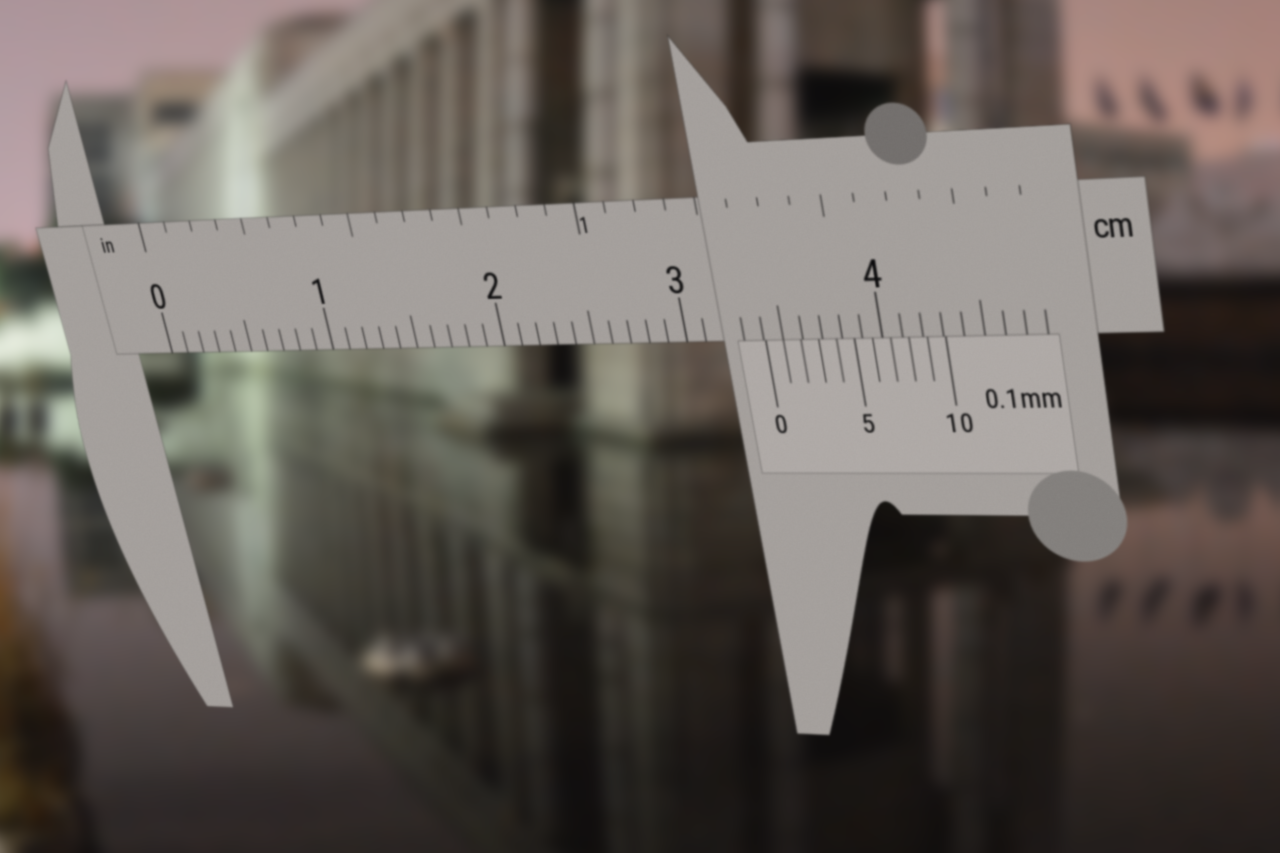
34.1 mm
